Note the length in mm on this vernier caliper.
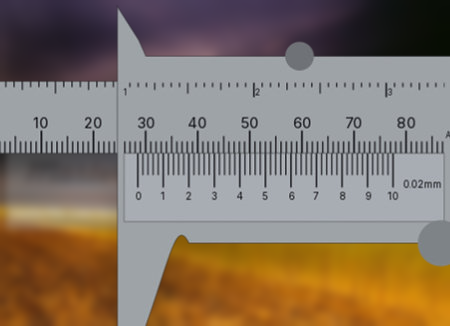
28.5 mm
